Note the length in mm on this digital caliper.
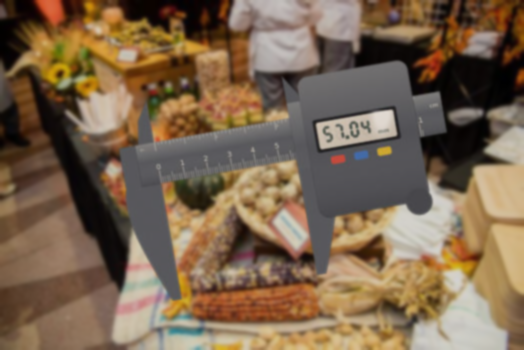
57.04 mm
